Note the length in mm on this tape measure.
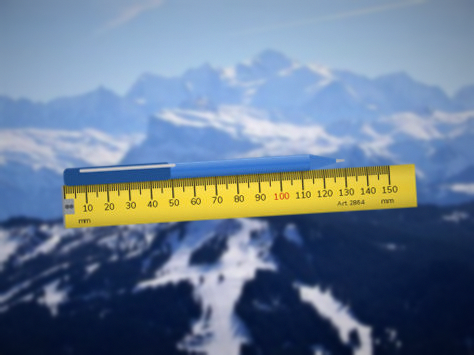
130 mm
